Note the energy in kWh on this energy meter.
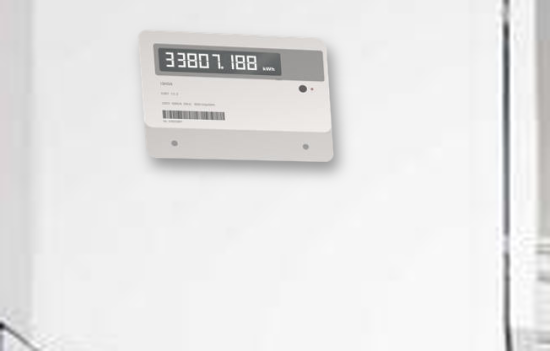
33807.188 kWh
